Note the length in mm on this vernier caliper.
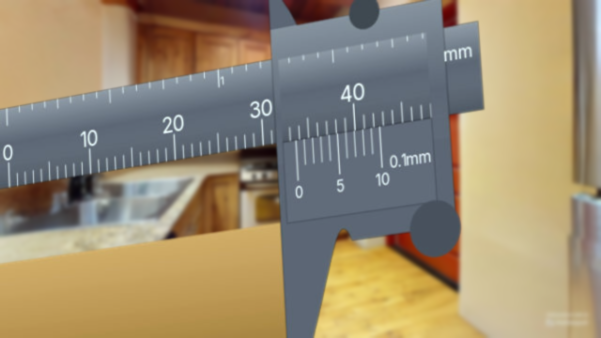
33.6 mm
